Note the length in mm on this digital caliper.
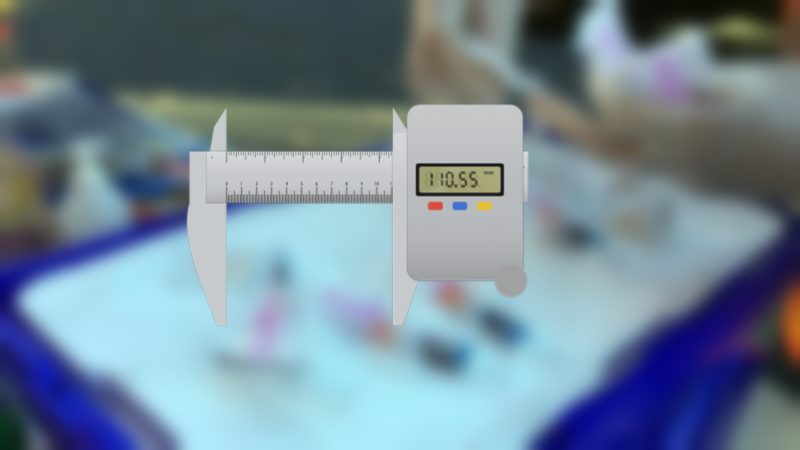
110.55 mm
